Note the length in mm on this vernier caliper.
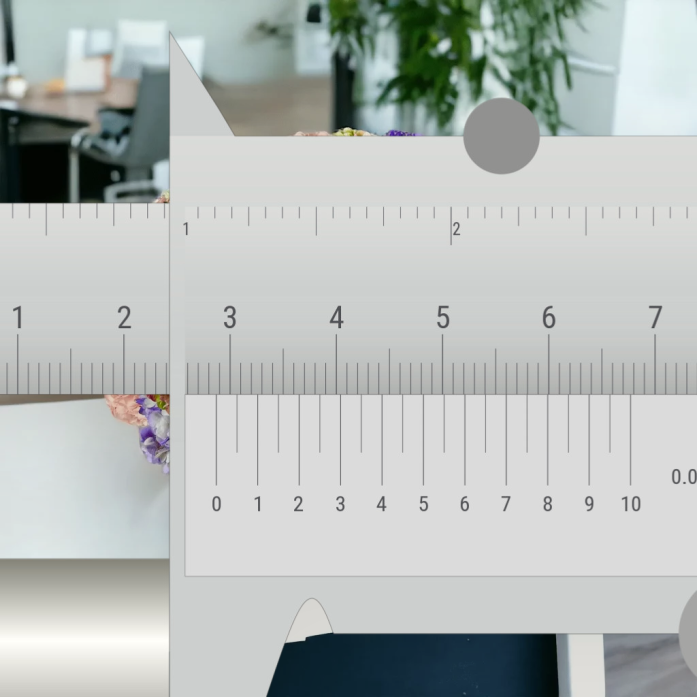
28.7 mm
